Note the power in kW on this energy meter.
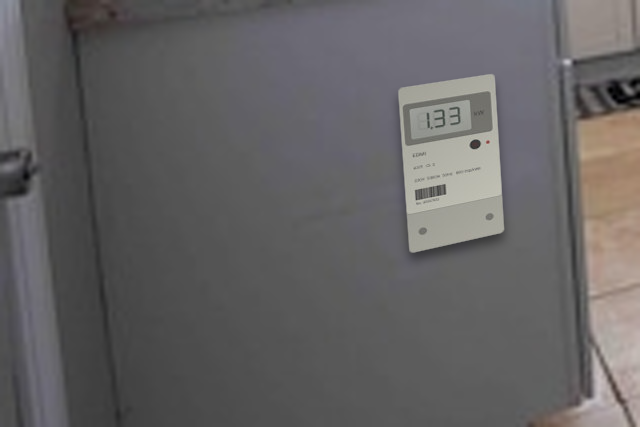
1.33 kW
